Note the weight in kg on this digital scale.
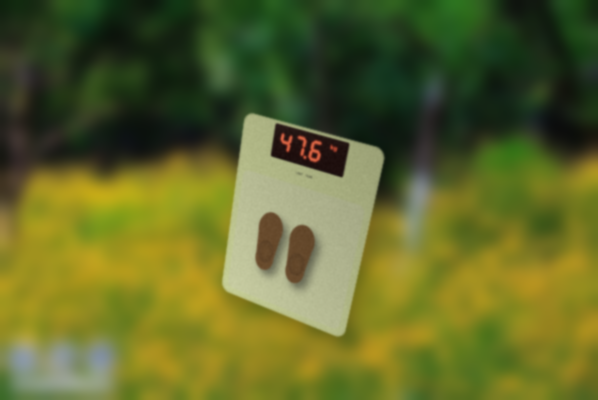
47.6 kg
